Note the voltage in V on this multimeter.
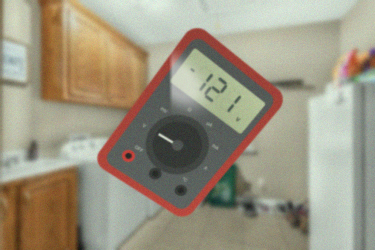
-121 V
